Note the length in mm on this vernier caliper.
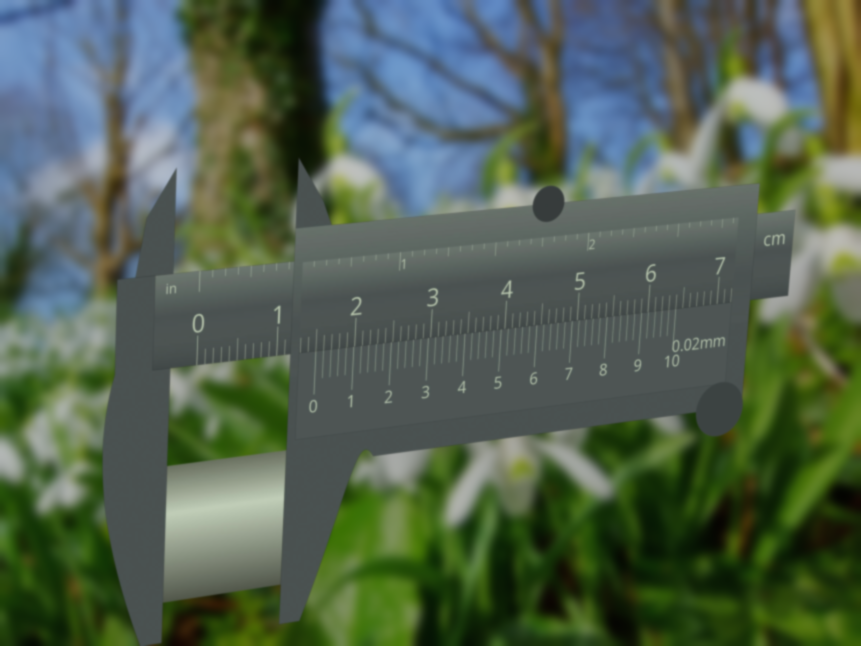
15.0 mm
